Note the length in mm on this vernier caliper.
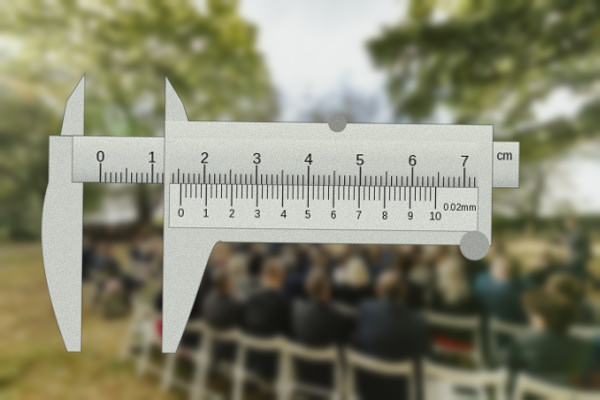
15.5 mm
